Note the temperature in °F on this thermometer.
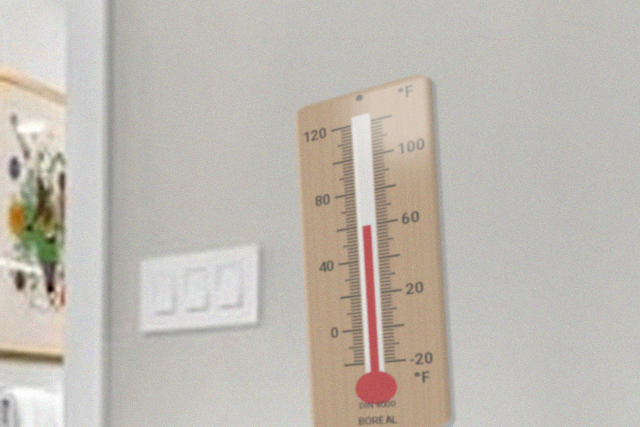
60 °F
